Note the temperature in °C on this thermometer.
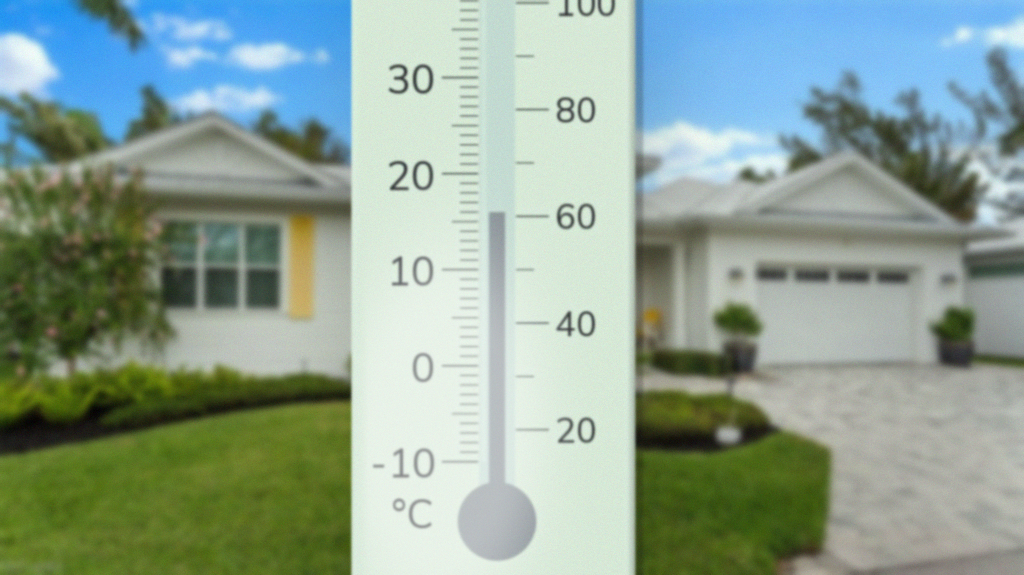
16 °C
